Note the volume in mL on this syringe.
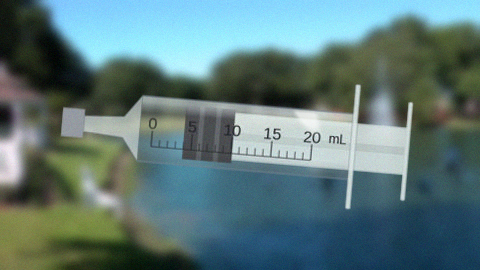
4 mL
